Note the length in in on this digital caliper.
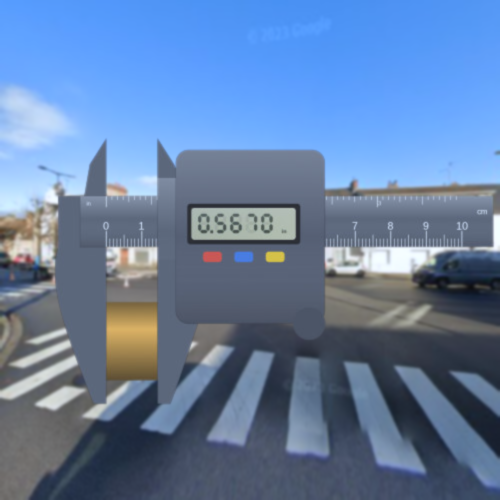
0.5670 in
